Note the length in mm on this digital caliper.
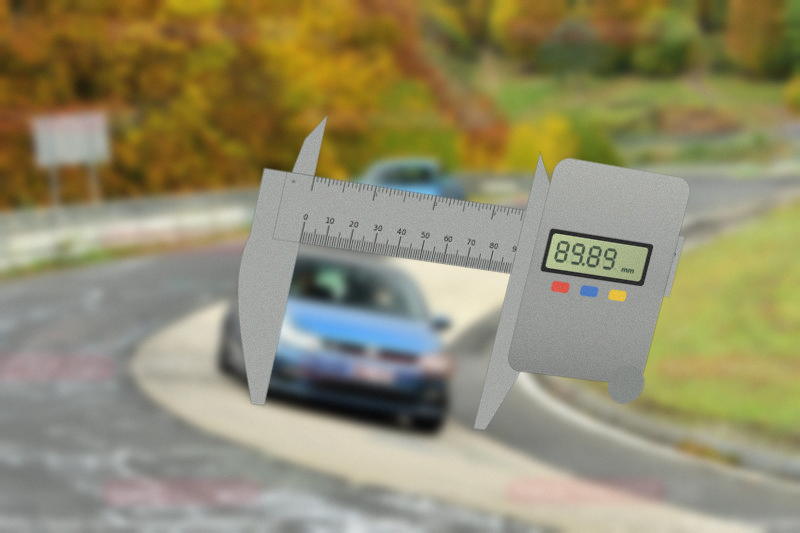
89.89 mm
